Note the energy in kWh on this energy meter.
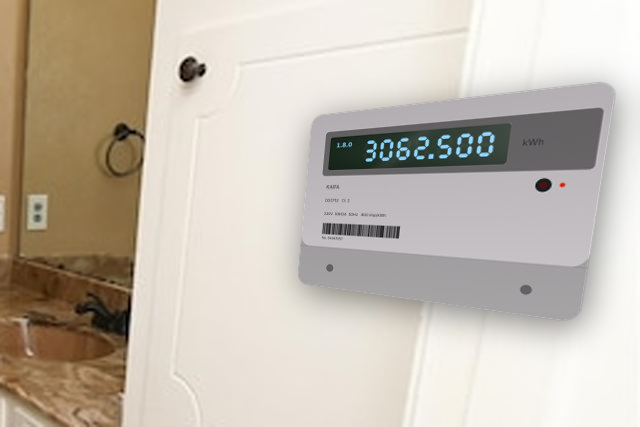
3062.500 kWh
